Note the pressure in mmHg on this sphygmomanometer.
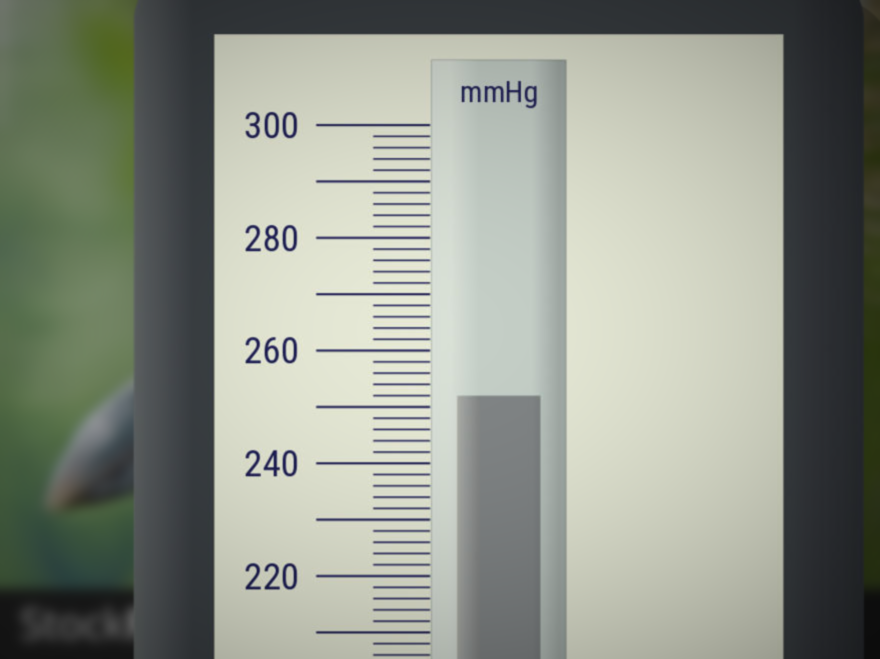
252 mmHg
